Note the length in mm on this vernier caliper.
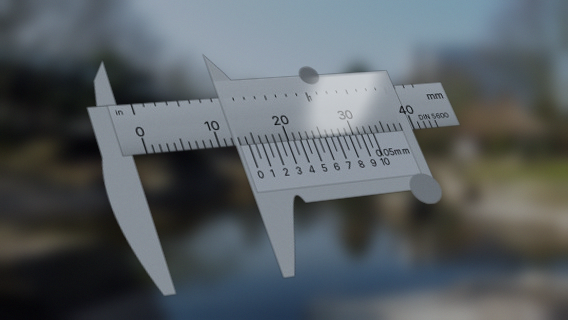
14.2 mm
